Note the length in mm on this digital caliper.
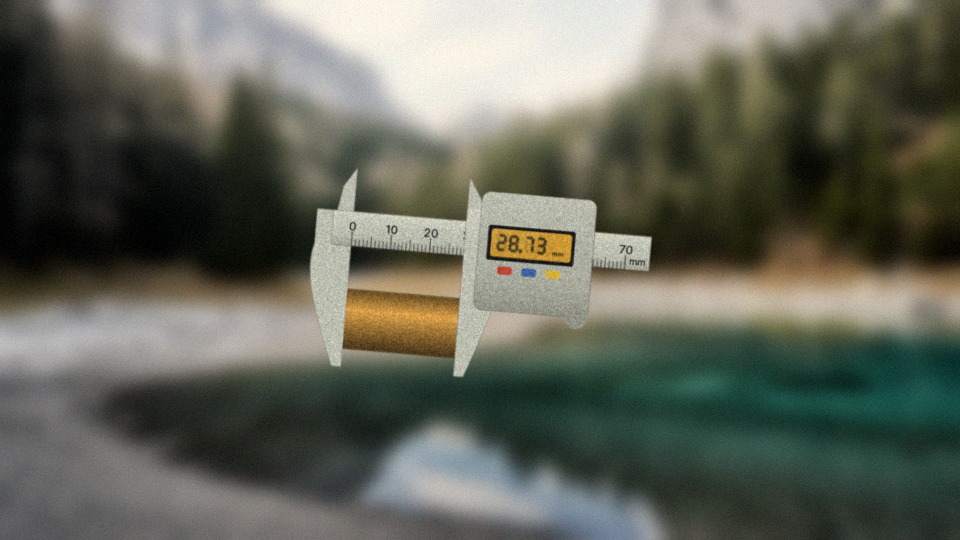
28.73 mm
